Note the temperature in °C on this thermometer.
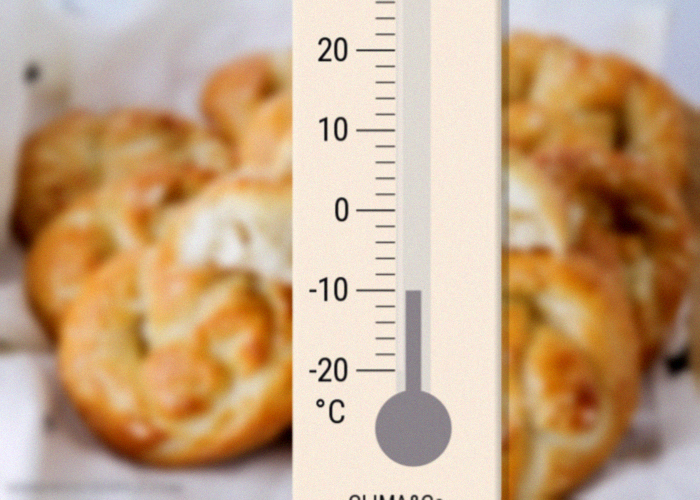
-10 °C
